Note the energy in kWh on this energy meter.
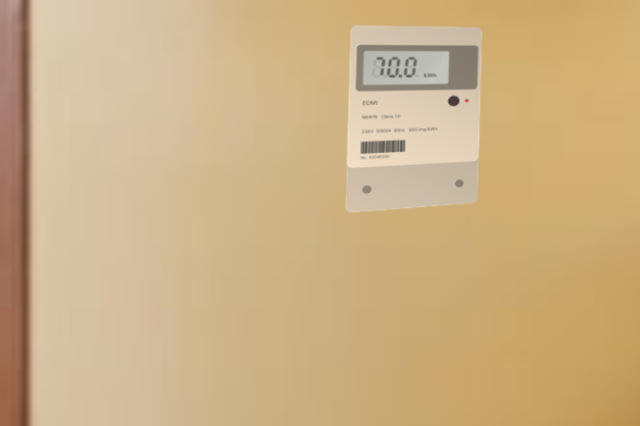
70.0 kWh
